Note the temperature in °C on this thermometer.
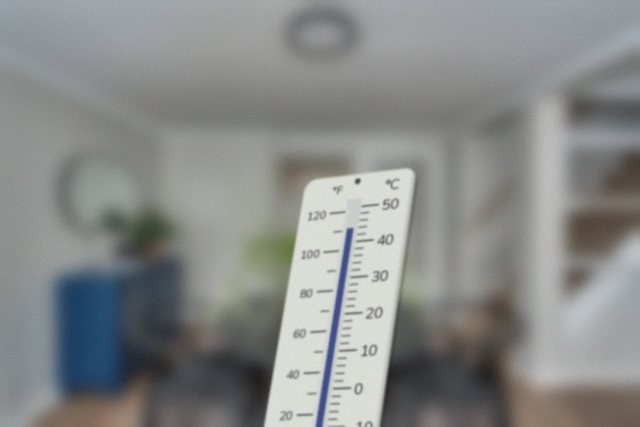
44 °C
